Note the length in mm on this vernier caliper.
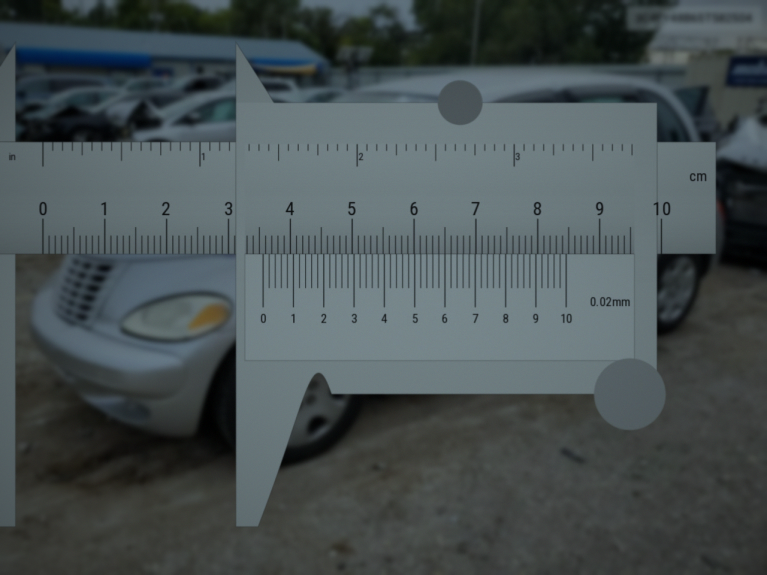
35.6 mm
